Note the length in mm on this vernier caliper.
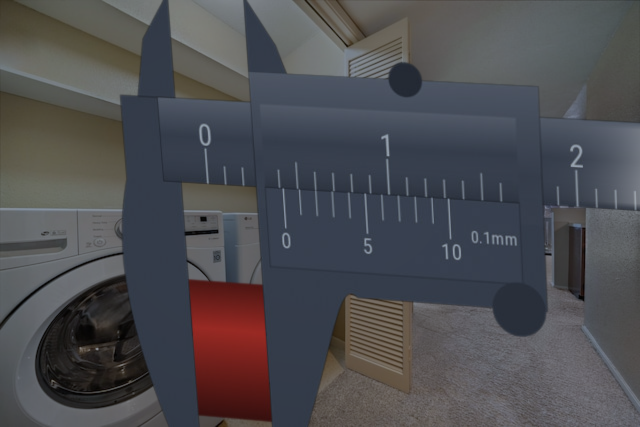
4.2 mm
